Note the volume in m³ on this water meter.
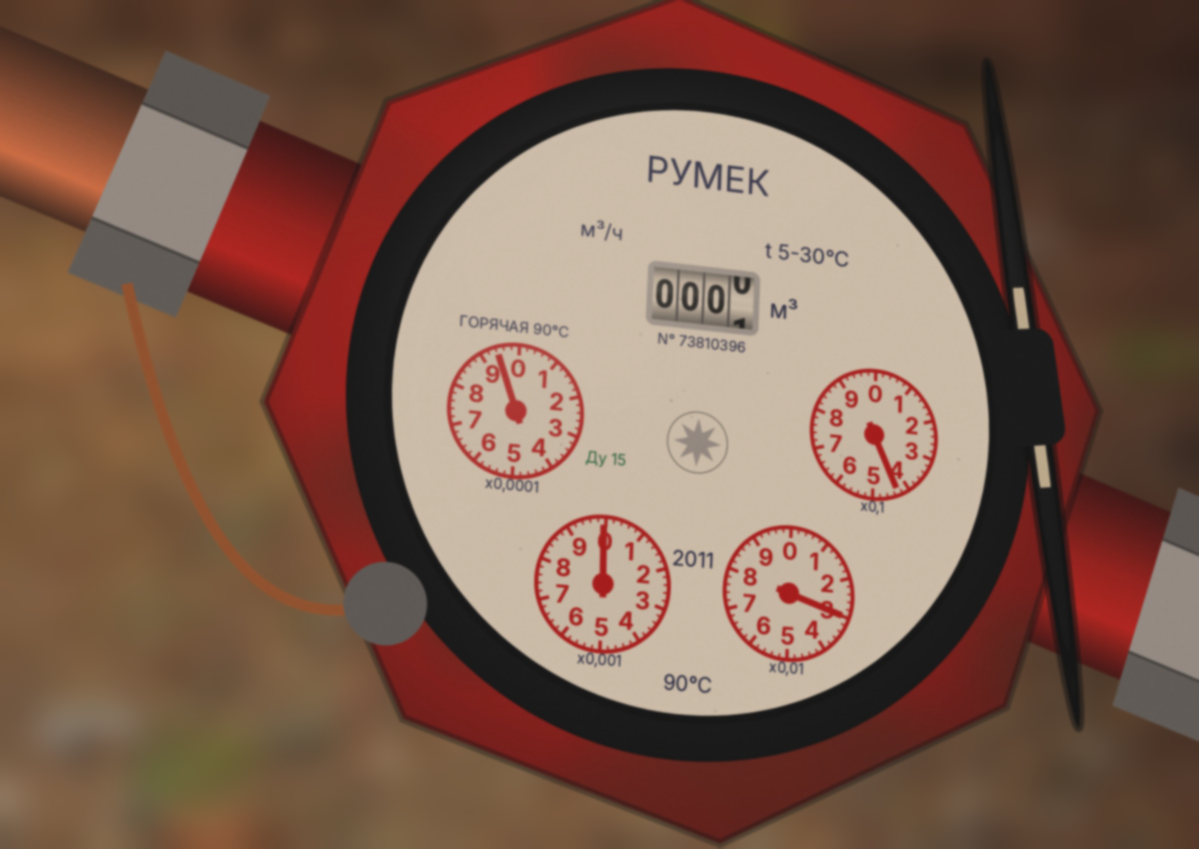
0.4299 m³
